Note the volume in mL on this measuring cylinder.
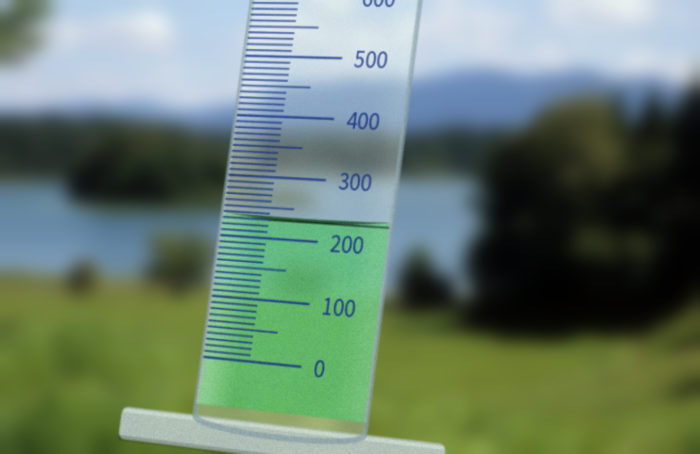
230 mL
